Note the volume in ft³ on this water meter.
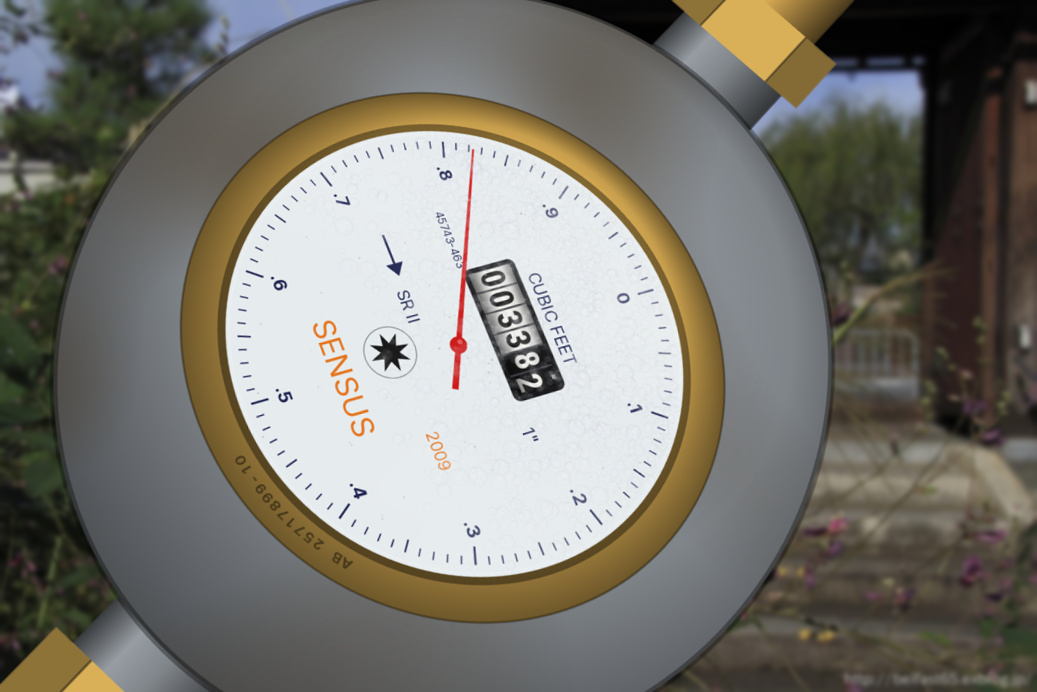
3381.82 ft³
